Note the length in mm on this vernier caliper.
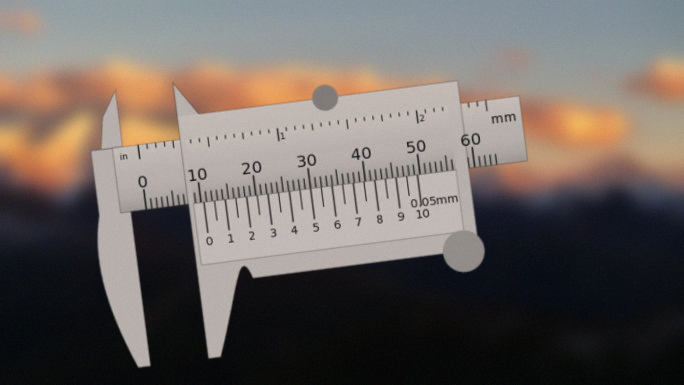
10.5 mm
